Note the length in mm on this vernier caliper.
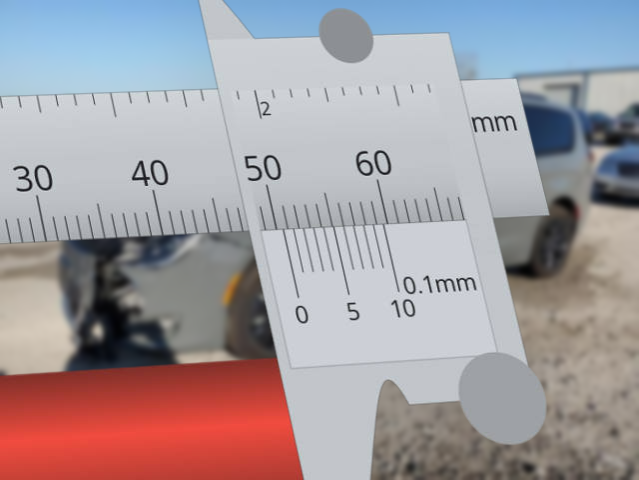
50.6 mm
